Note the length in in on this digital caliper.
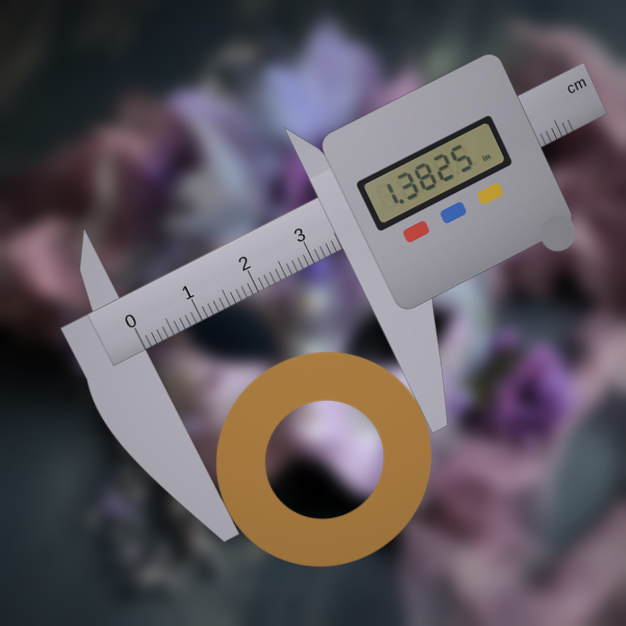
1.3825 in
